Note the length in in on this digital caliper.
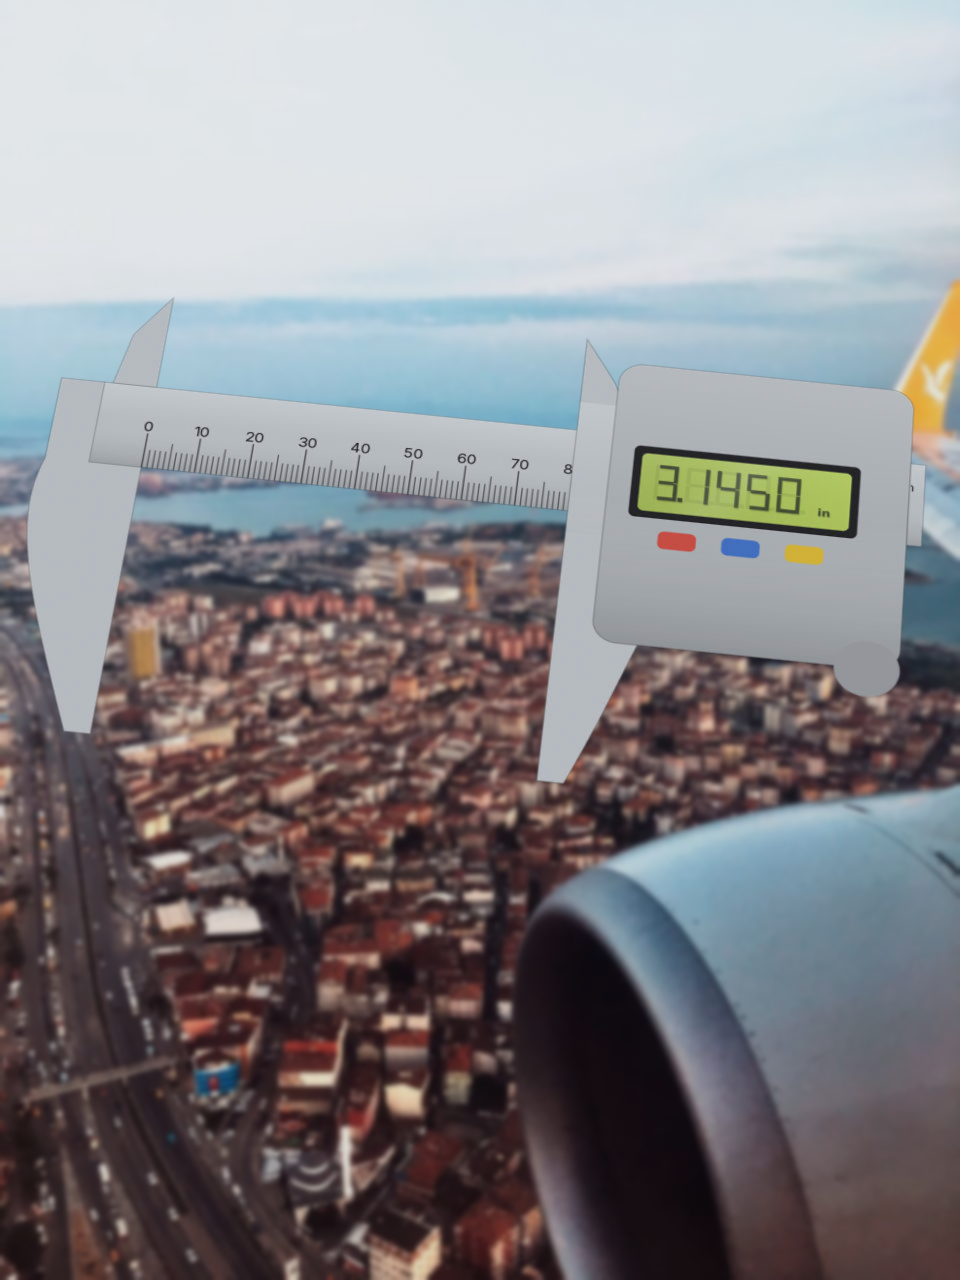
3.1450 in
